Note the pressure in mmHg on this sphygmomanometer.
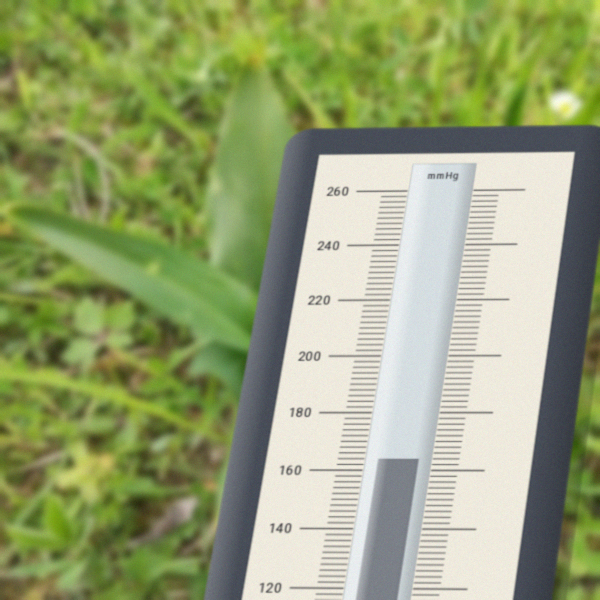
164 mmHg
